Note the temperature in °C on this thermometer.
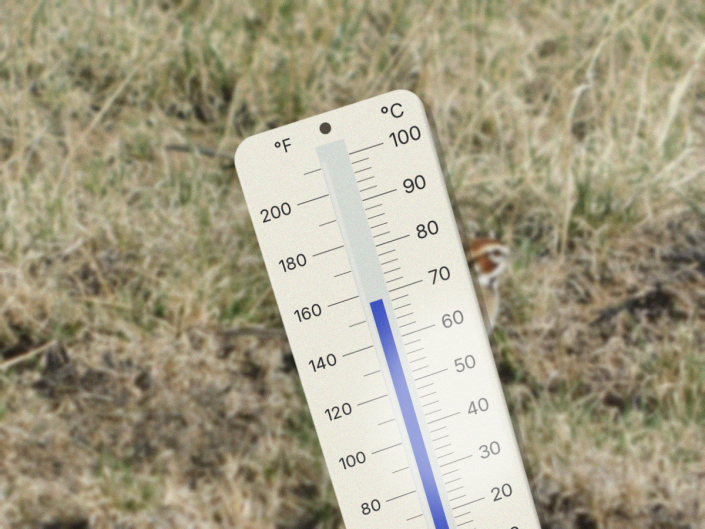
69 °C
